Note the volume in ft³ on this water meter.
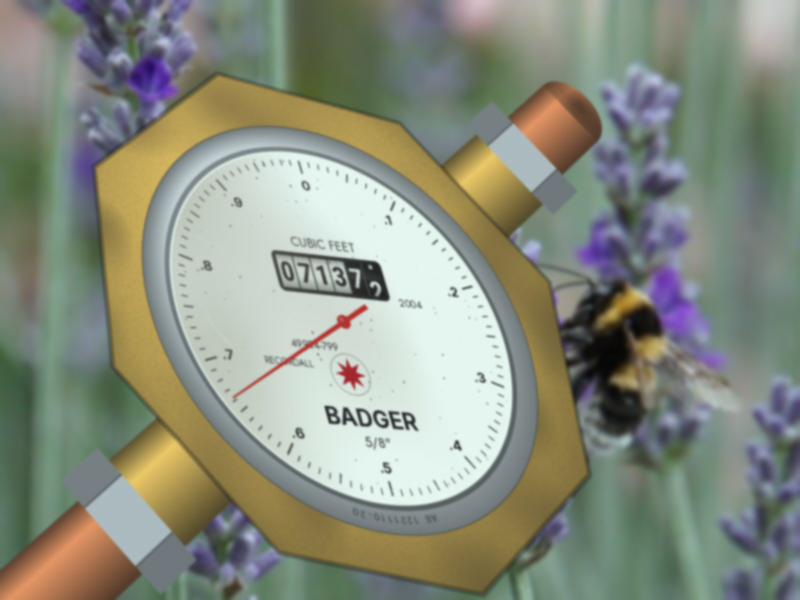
71371.66 ft³
